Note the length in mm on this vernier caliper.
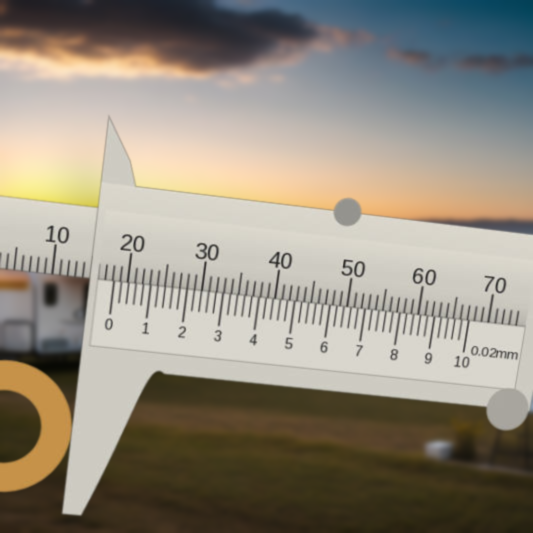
18.2 mm
